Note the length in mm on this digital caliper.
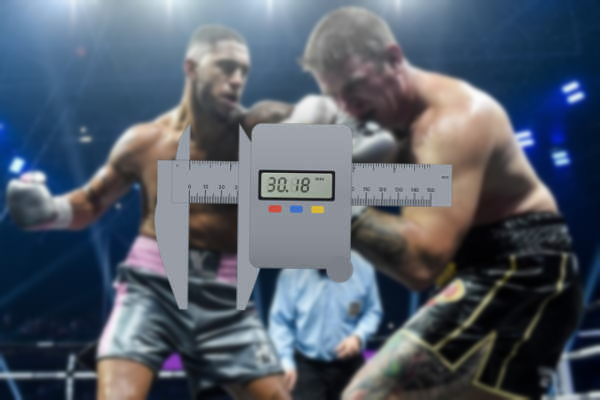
30.18 mm
